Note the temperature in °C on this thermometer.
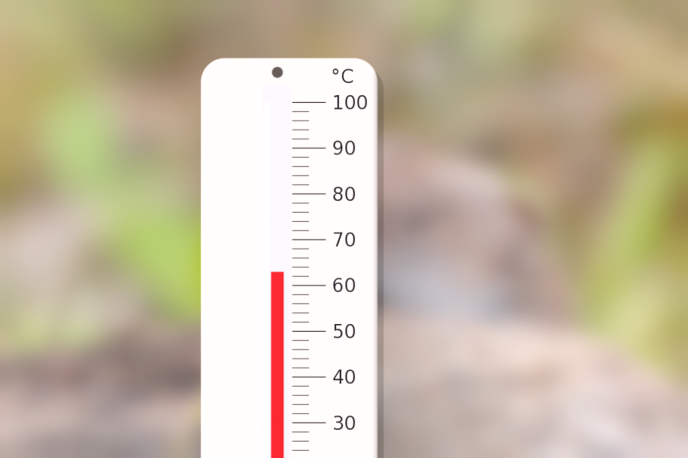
63 °C
